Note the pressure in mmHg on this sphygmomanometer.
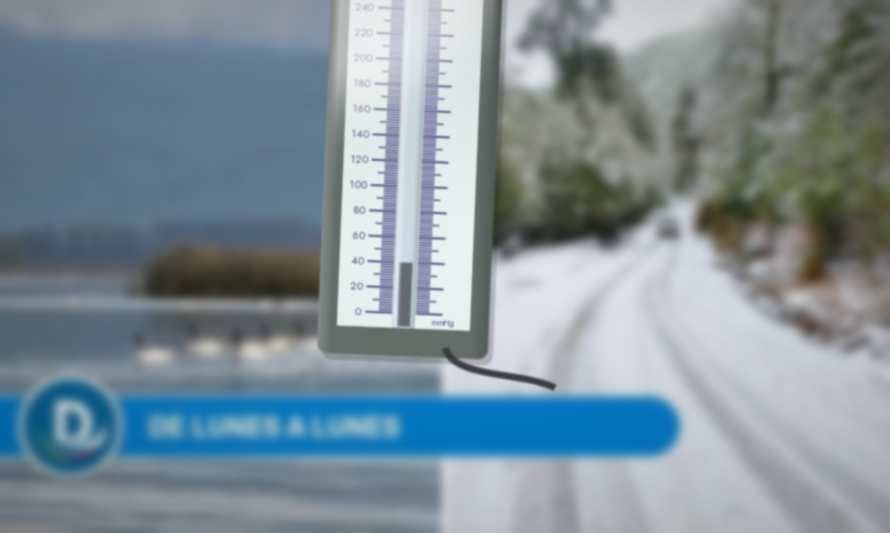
40 mmHg
